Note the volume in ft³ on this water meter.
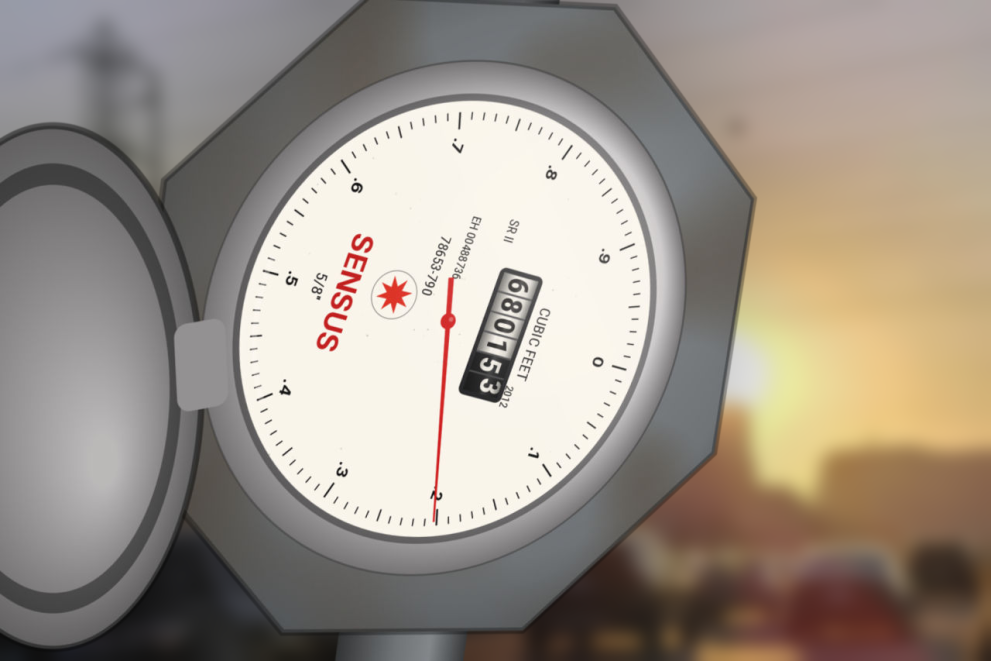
680153.20 ft³
